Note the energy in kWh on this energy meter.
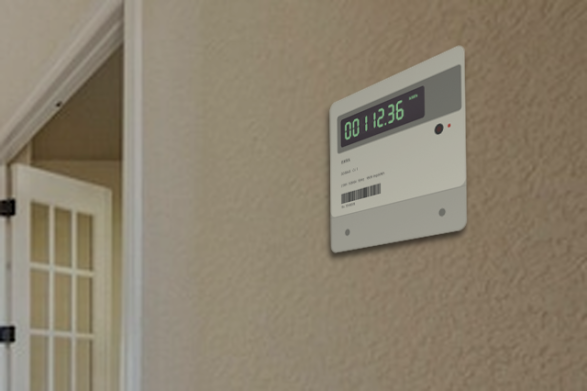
112.36 kWh
